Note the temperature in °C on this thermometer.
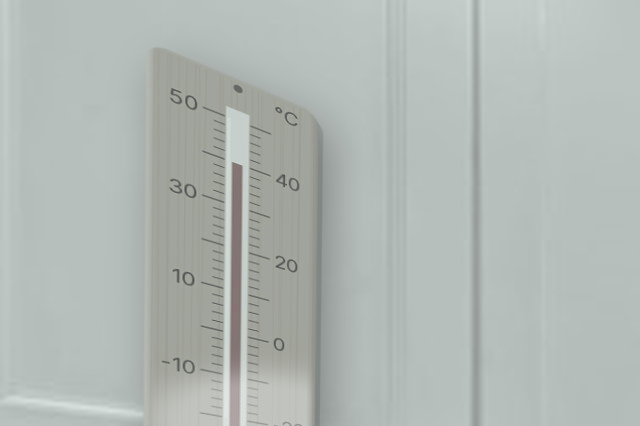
40 °C
